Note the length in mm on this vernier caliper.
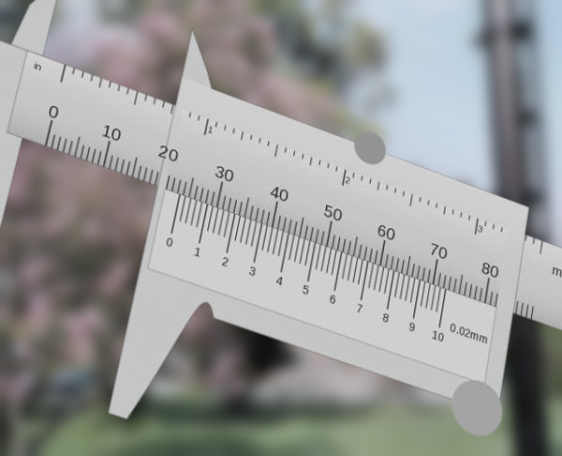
23.4 mm
